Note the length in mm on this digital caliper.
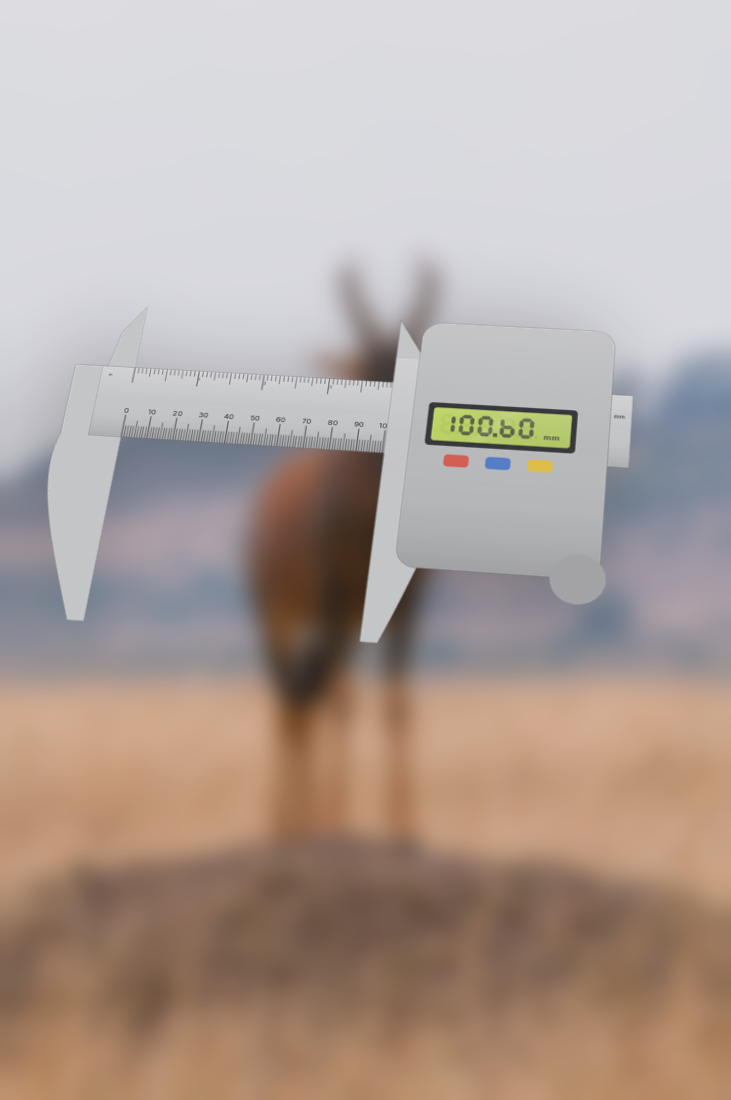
100.60 mm
